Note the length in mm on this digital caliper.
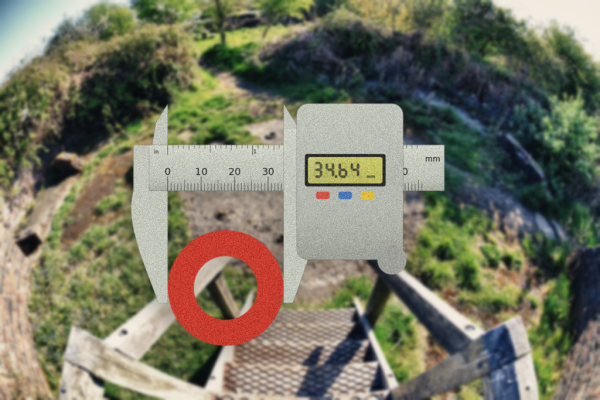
34.64 mm
